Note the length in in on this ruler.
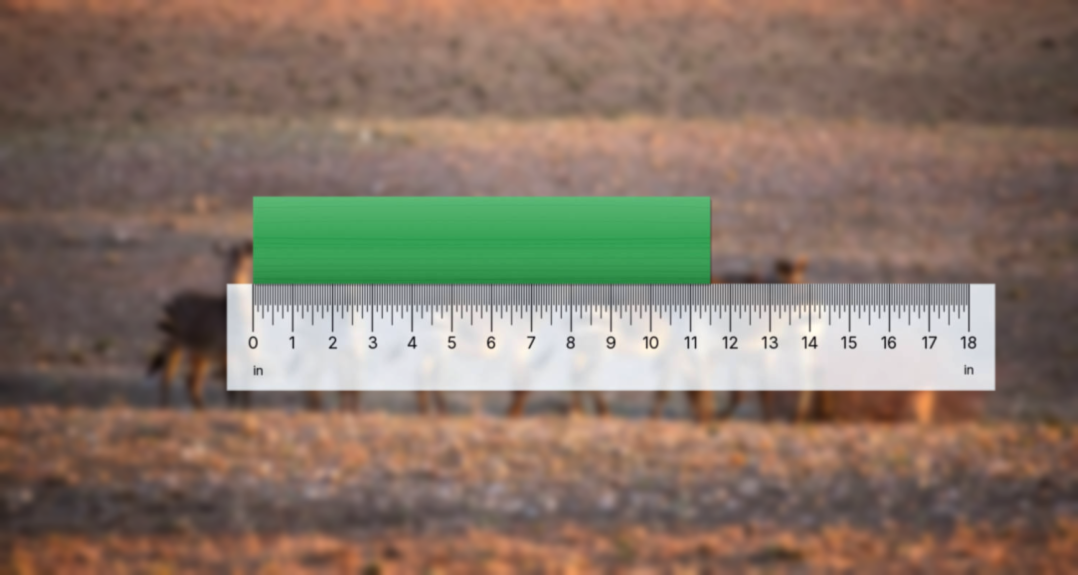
11.5 in
